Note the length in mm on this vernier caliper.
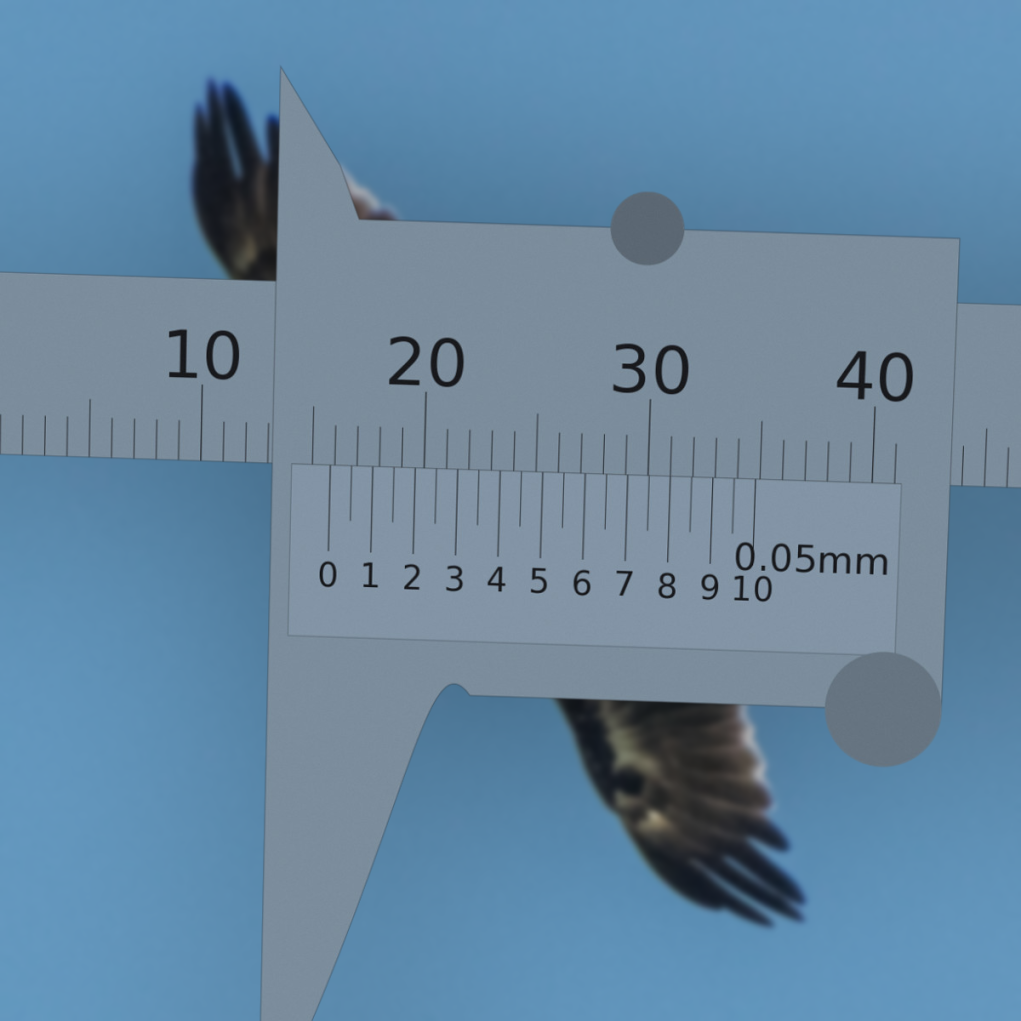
15.80 mm
